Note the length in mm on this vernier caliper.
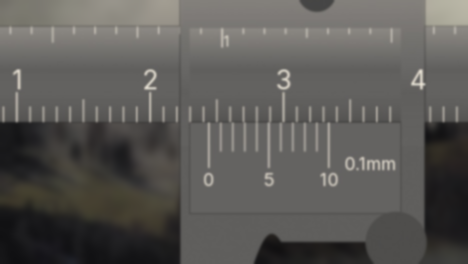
24.4 mm
